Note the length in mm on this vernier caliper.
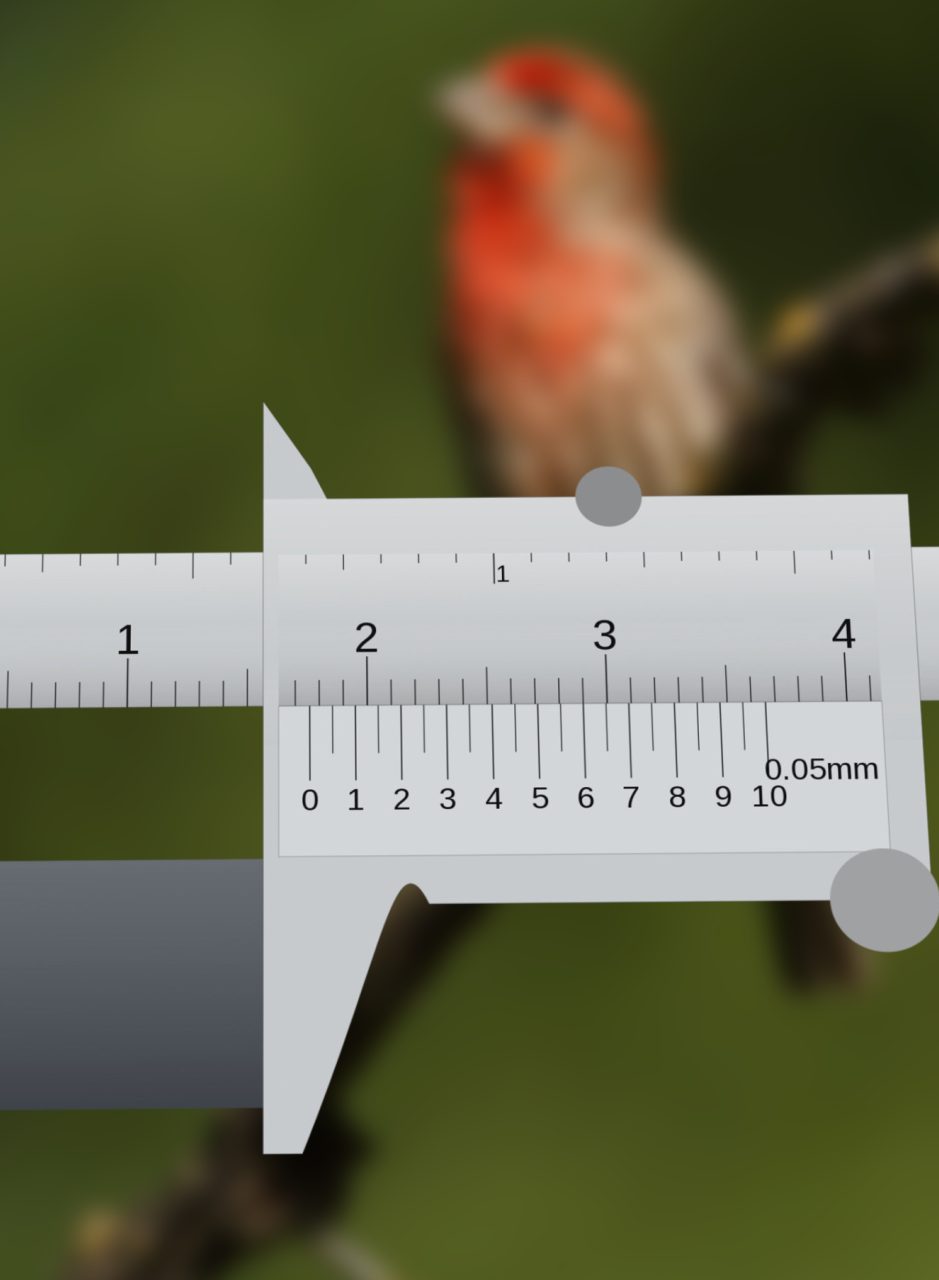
17.60 mm
